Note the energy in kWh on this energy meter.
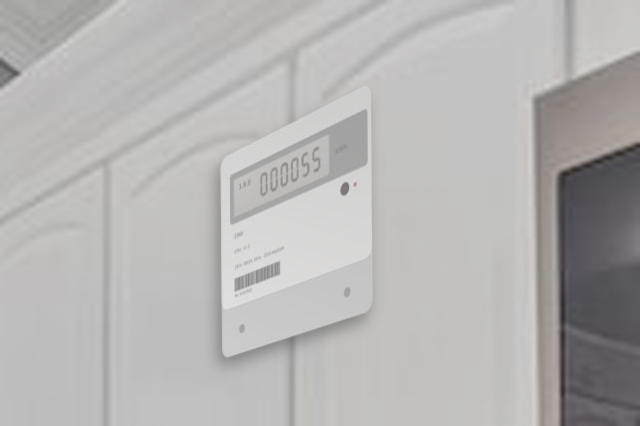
55 kWh
